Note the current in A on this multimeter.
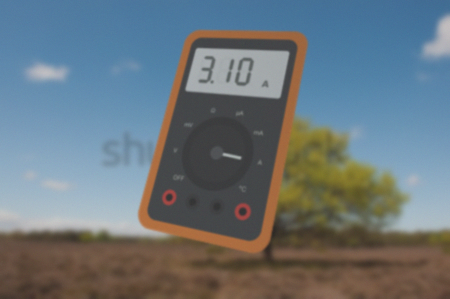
3.10 A
